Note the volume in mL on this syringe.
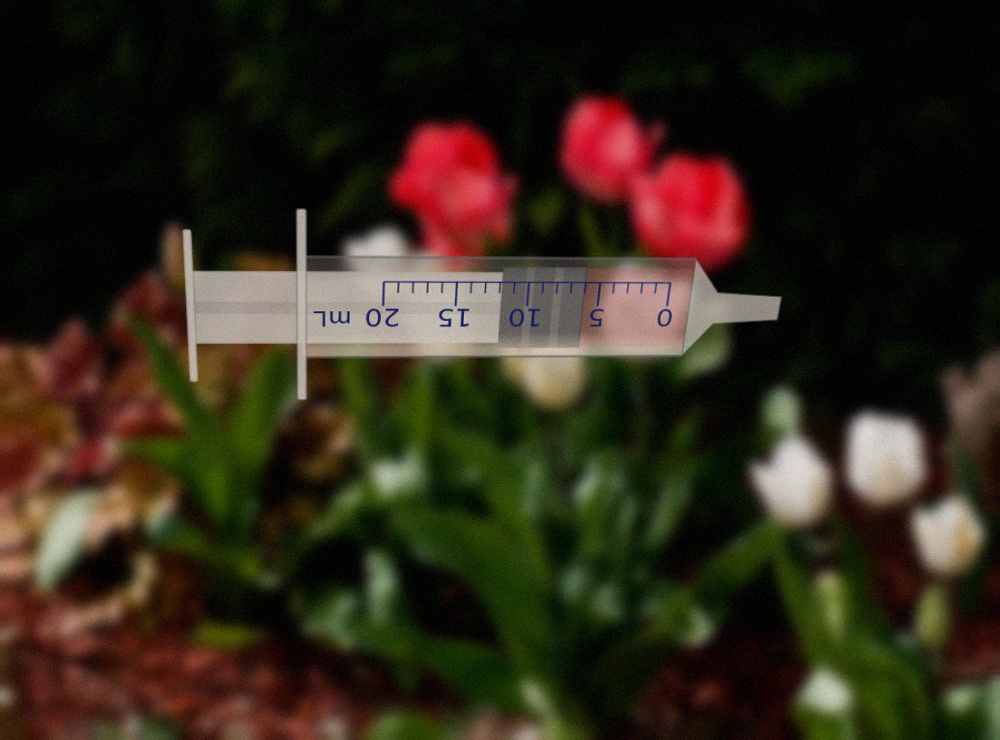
6 mL
